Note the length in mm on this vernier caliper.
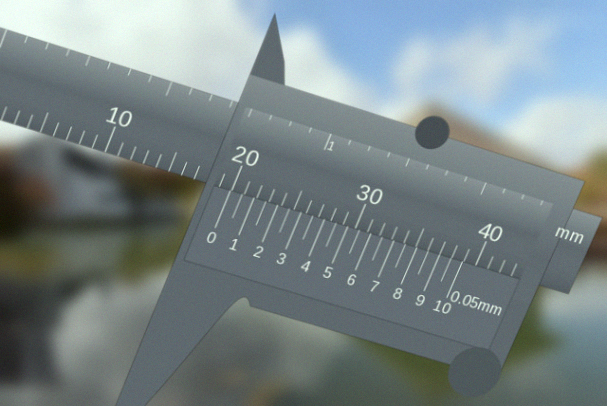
19.9 mm
